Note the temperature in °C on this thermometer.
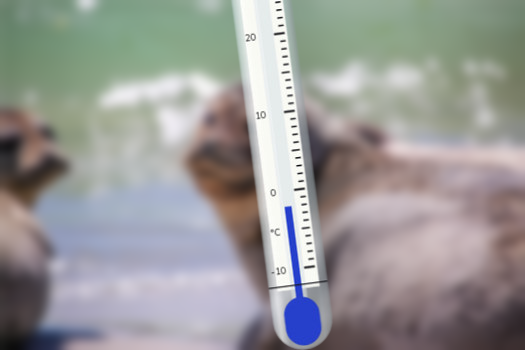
-2 °C
